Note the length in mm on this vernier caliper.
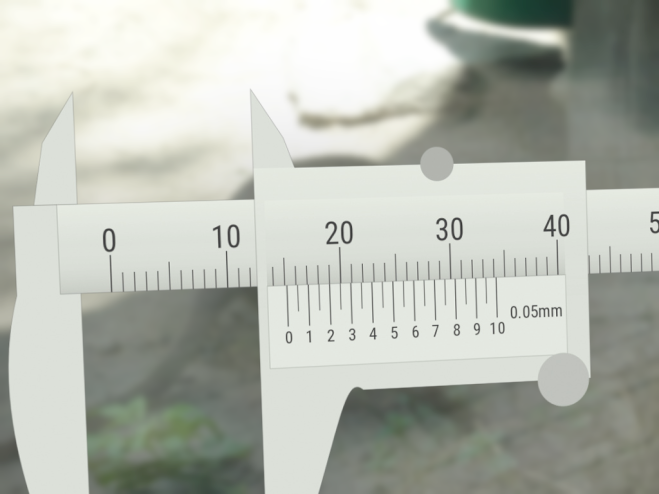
15.2 mm
